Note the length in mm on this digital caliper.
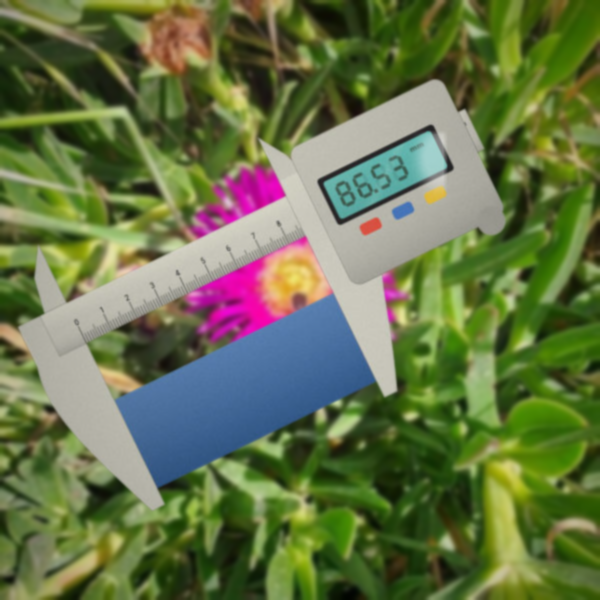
86.53 mm
